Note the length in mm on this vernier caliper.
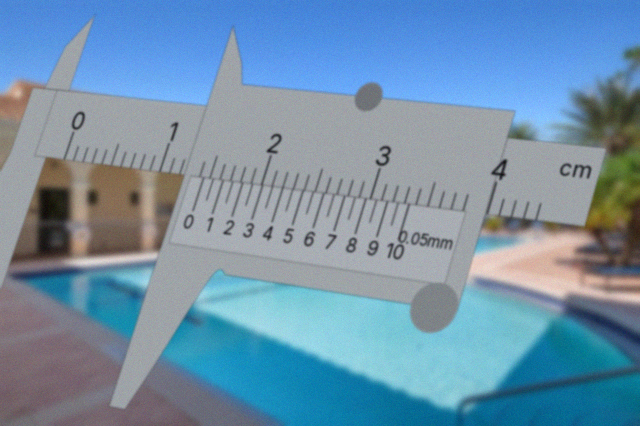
14.4 mm
